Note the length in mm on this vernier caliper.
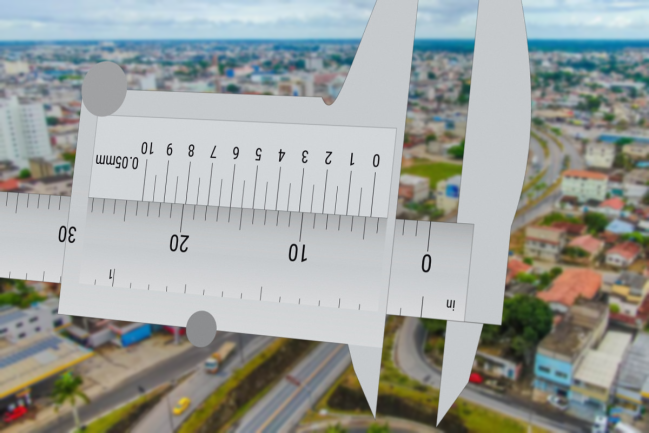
4.6 mm
